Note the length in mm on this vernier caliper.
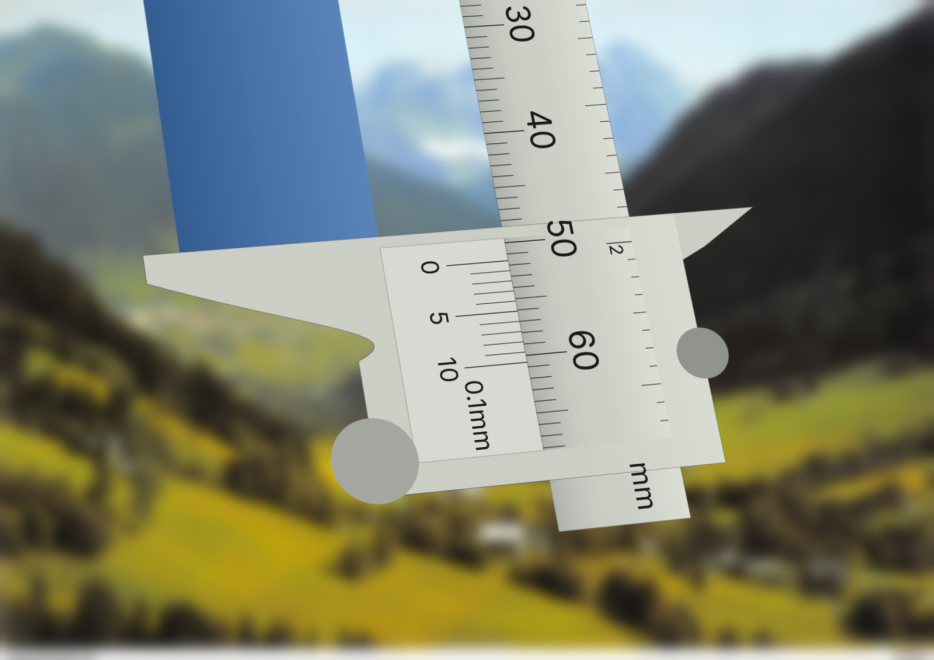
51.6 mm
